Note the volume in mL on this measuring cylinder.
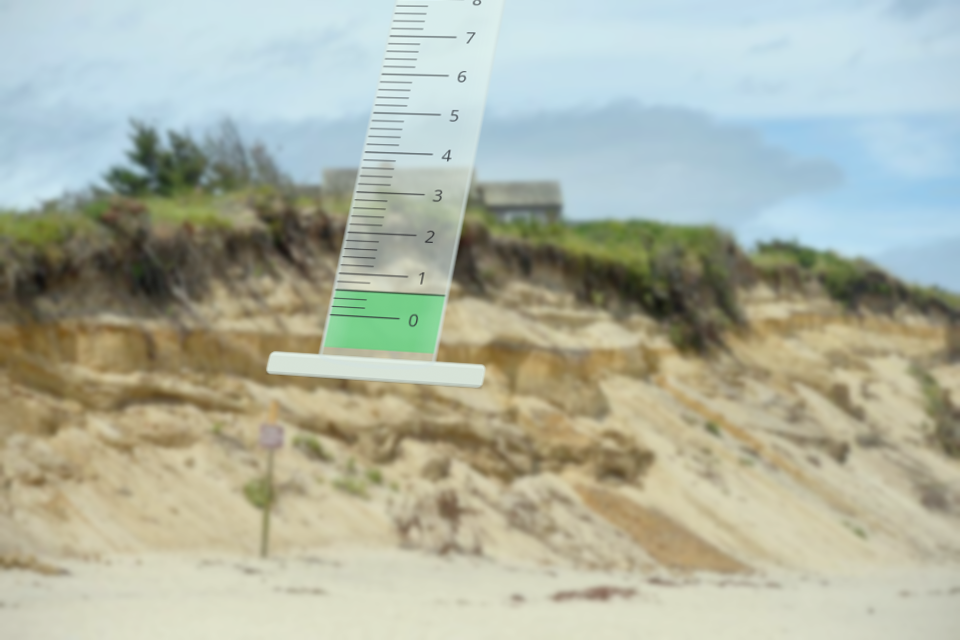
0.6 mL
